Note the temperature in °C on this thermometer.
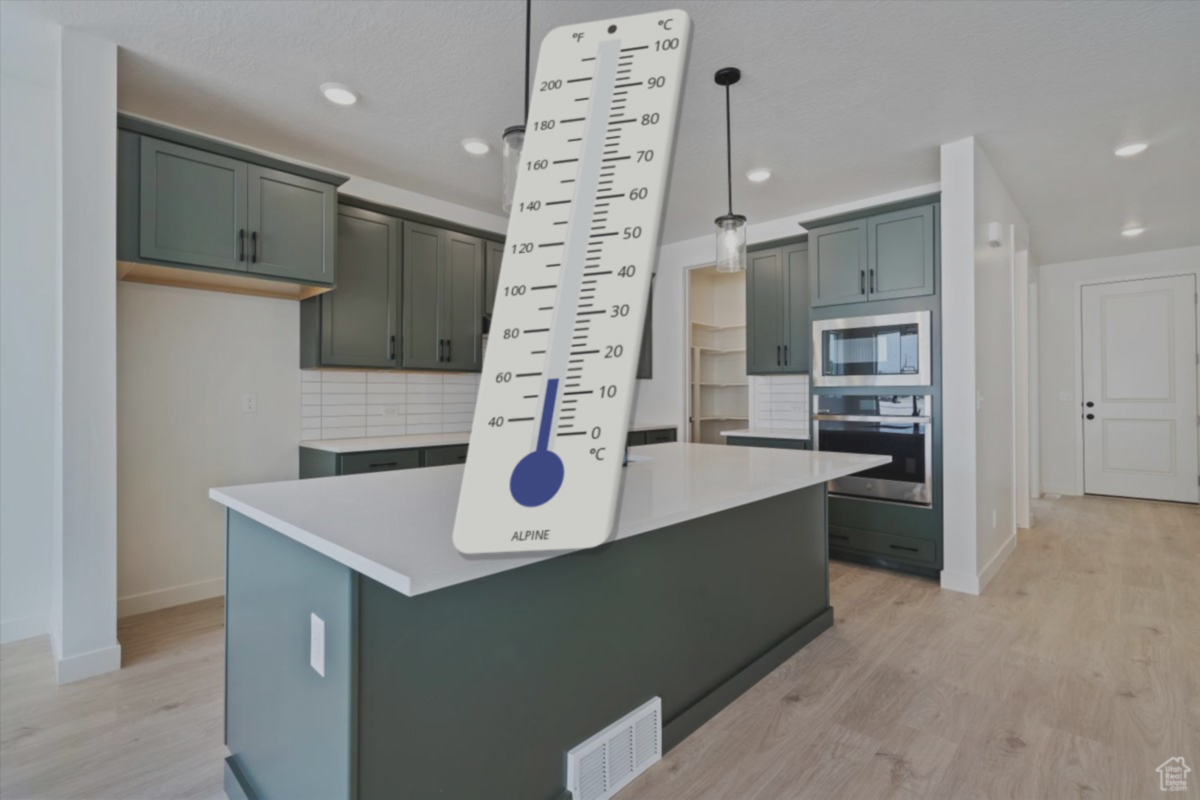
14 °C
